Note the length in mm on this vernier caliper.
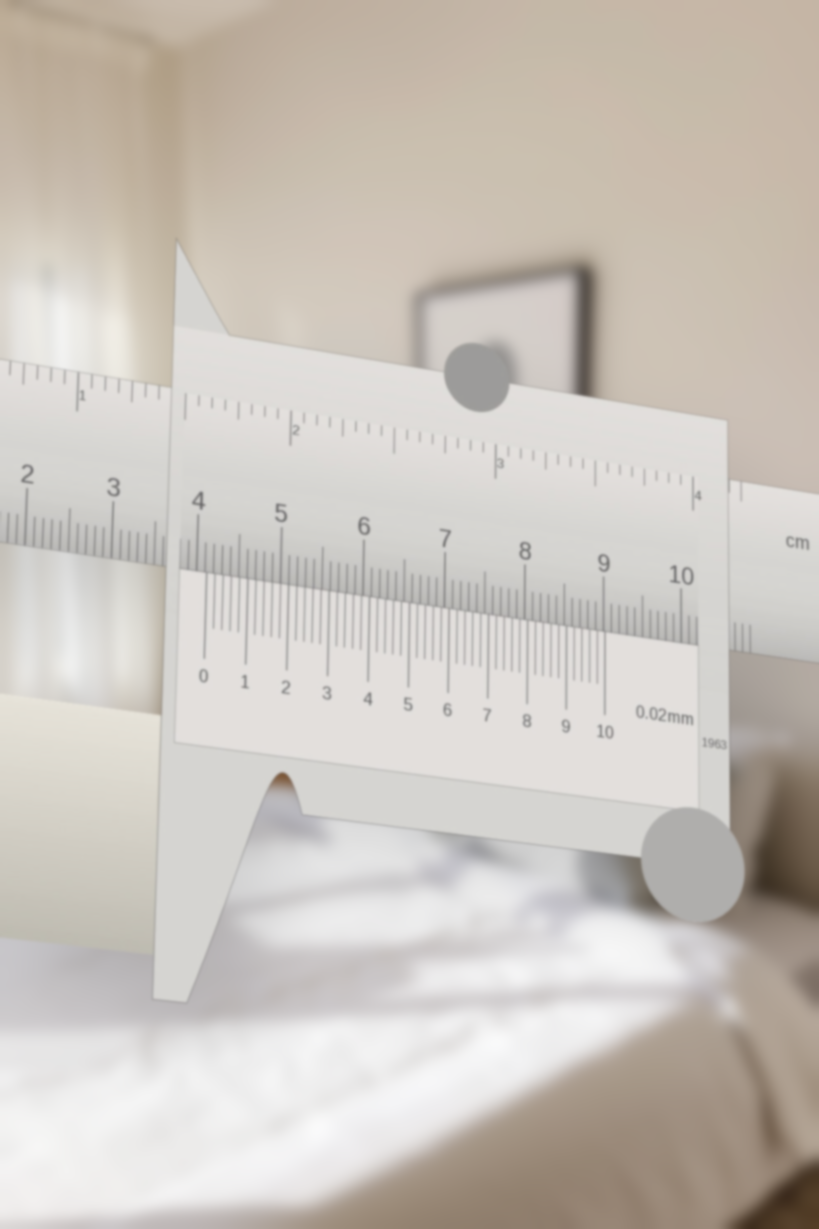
41.2 mm
